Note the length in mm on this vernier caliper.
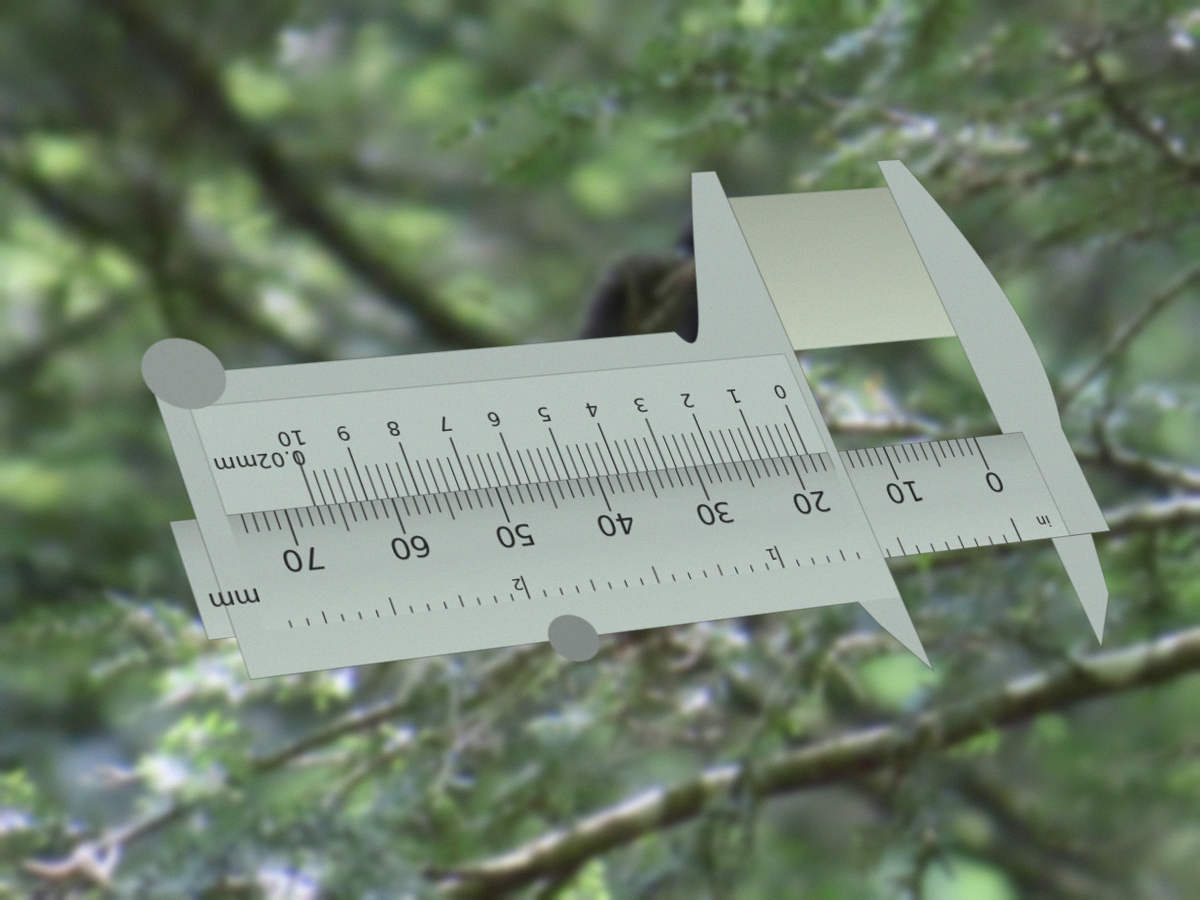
18.2 mm
